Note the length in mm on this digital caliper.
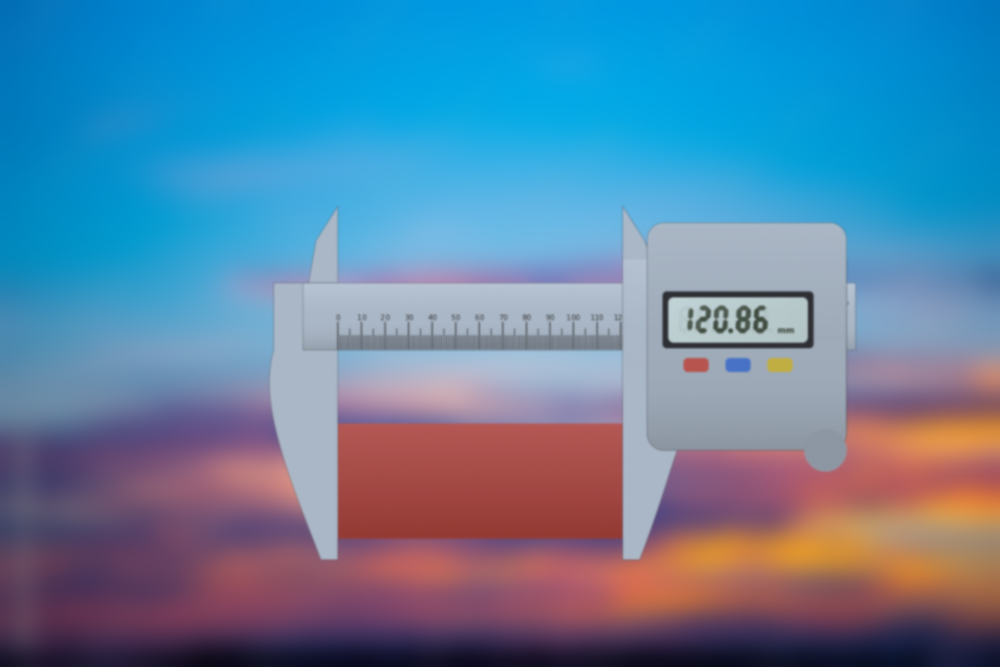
120.86 mm
